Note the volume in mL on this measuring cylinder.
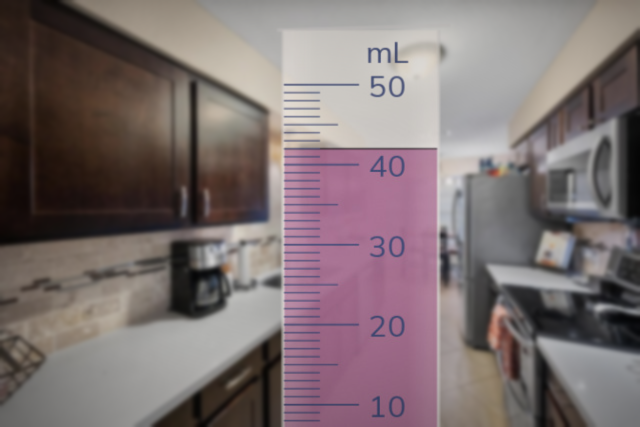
42 mL
